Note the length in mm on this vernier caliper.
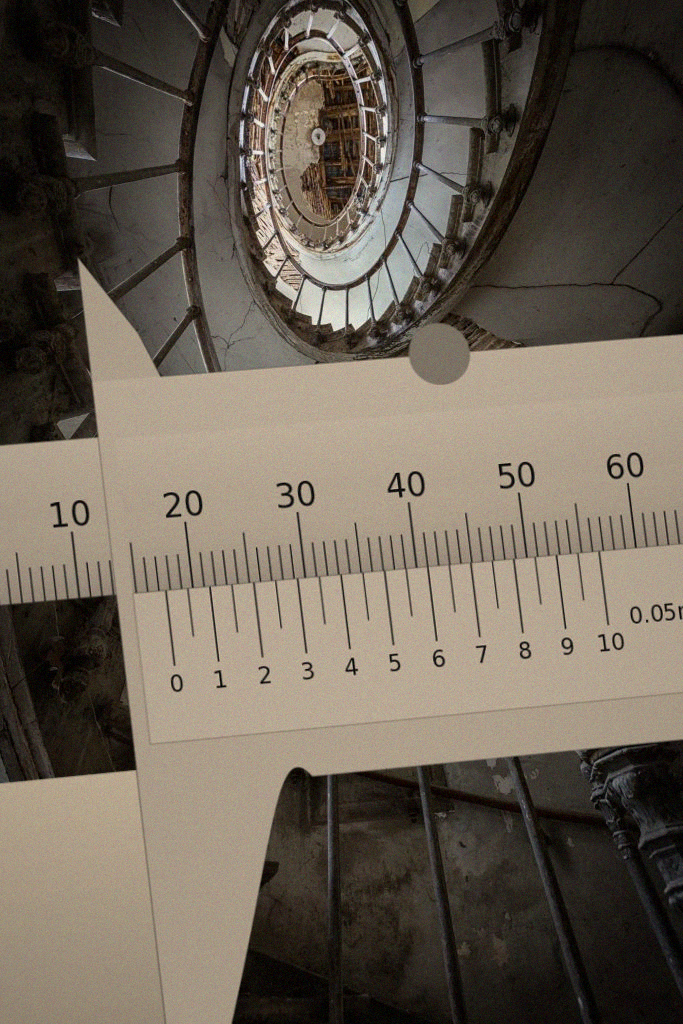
17.6 mm
